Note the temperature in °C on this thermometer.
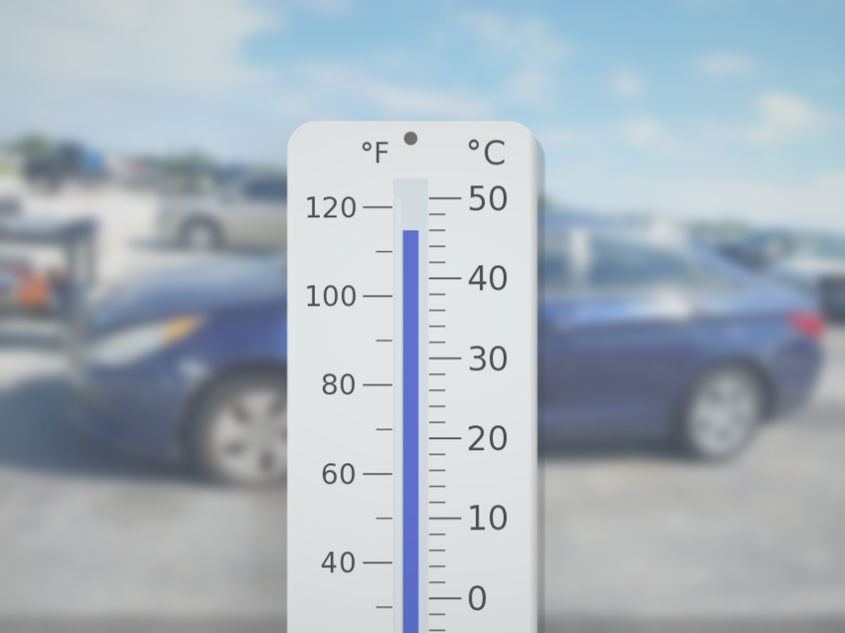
46 °C
